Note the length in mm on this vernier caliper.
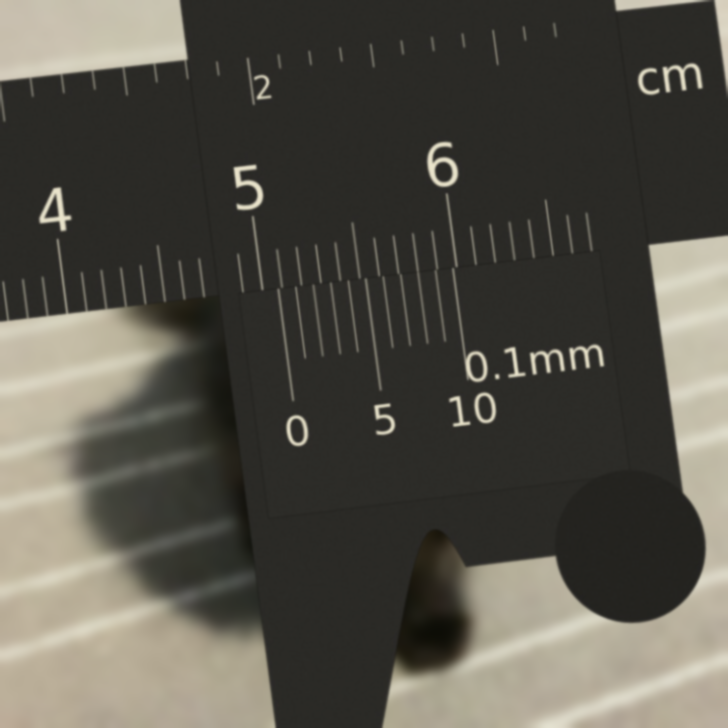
50.8 mm
